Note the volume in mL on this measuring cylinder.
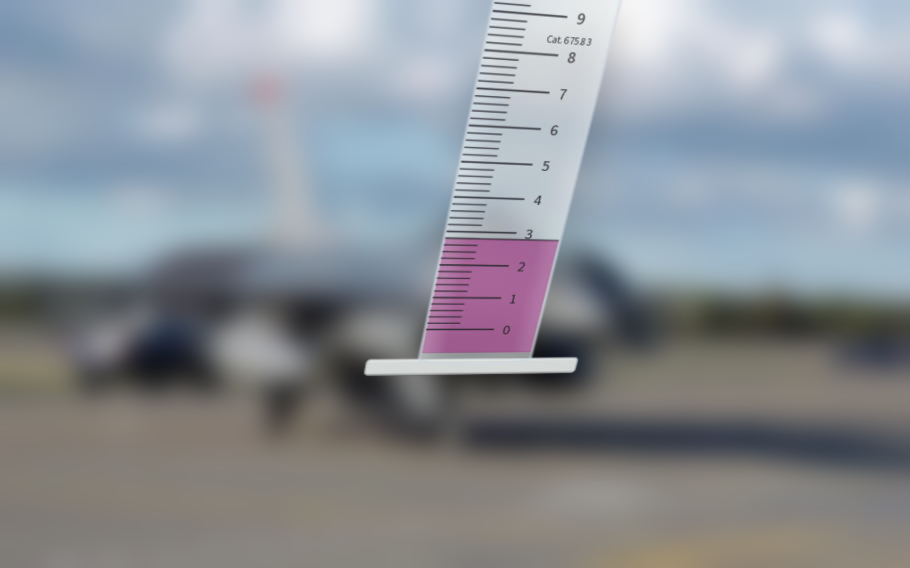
2.8 mL
